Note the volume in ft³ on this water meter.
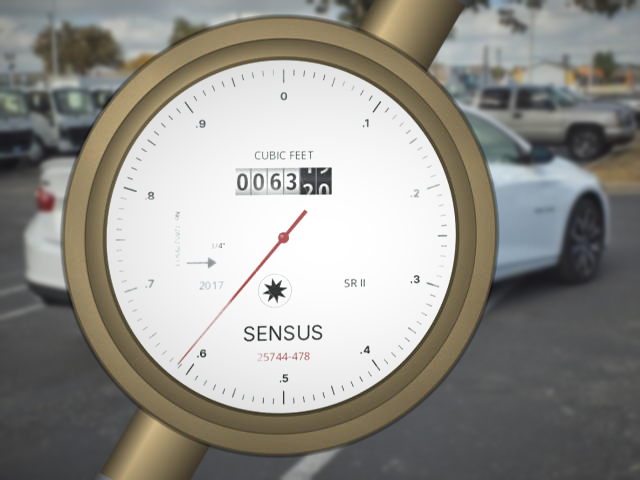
6319.61 ft³
